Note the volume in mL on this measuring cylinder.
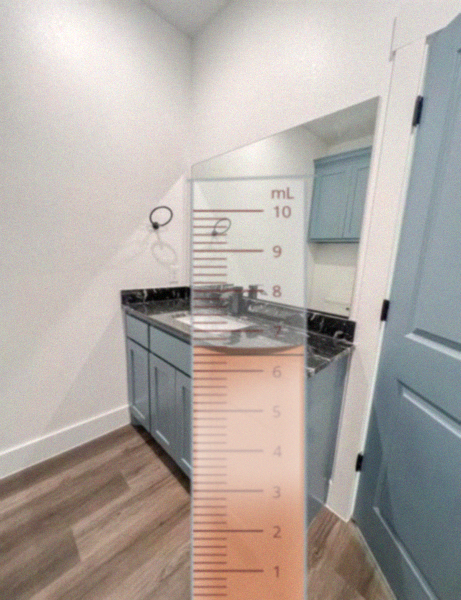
6.4 mL
